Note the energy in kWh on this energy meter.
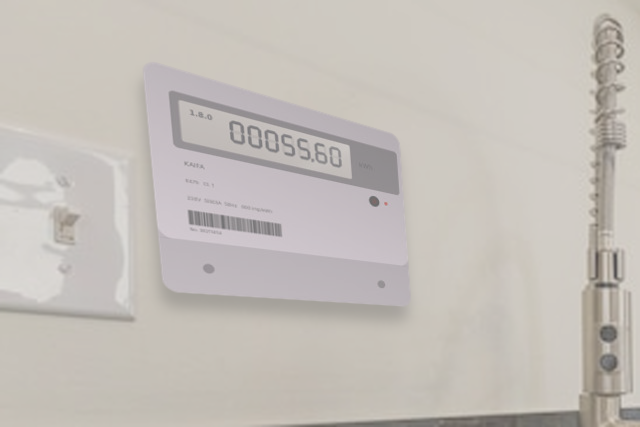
55.60 kWh
